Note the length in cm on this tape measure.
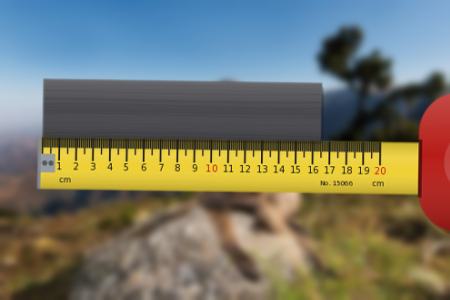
16.5 cm
